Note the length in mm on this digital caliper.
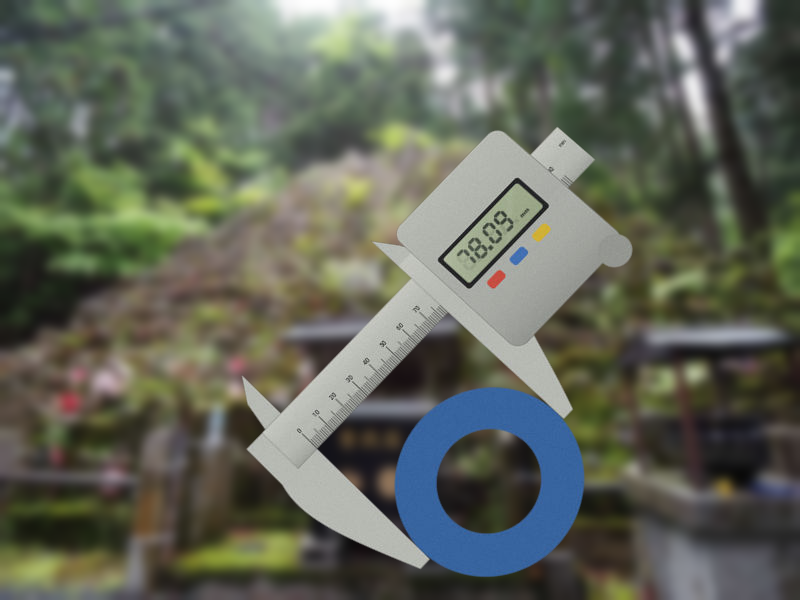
78.09 mm
